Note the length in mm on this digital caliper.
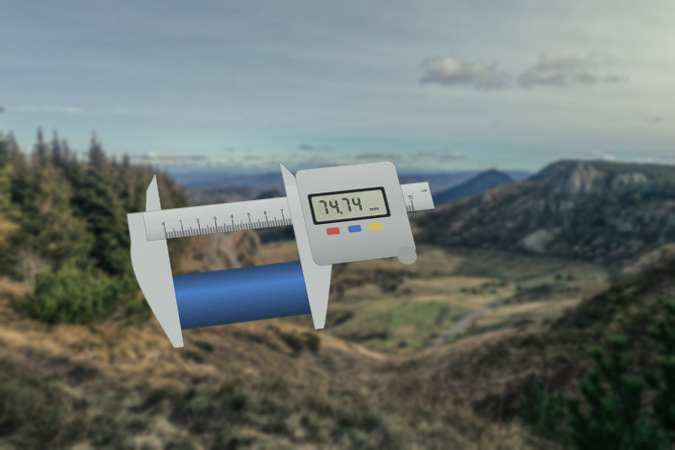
74.74 mm
